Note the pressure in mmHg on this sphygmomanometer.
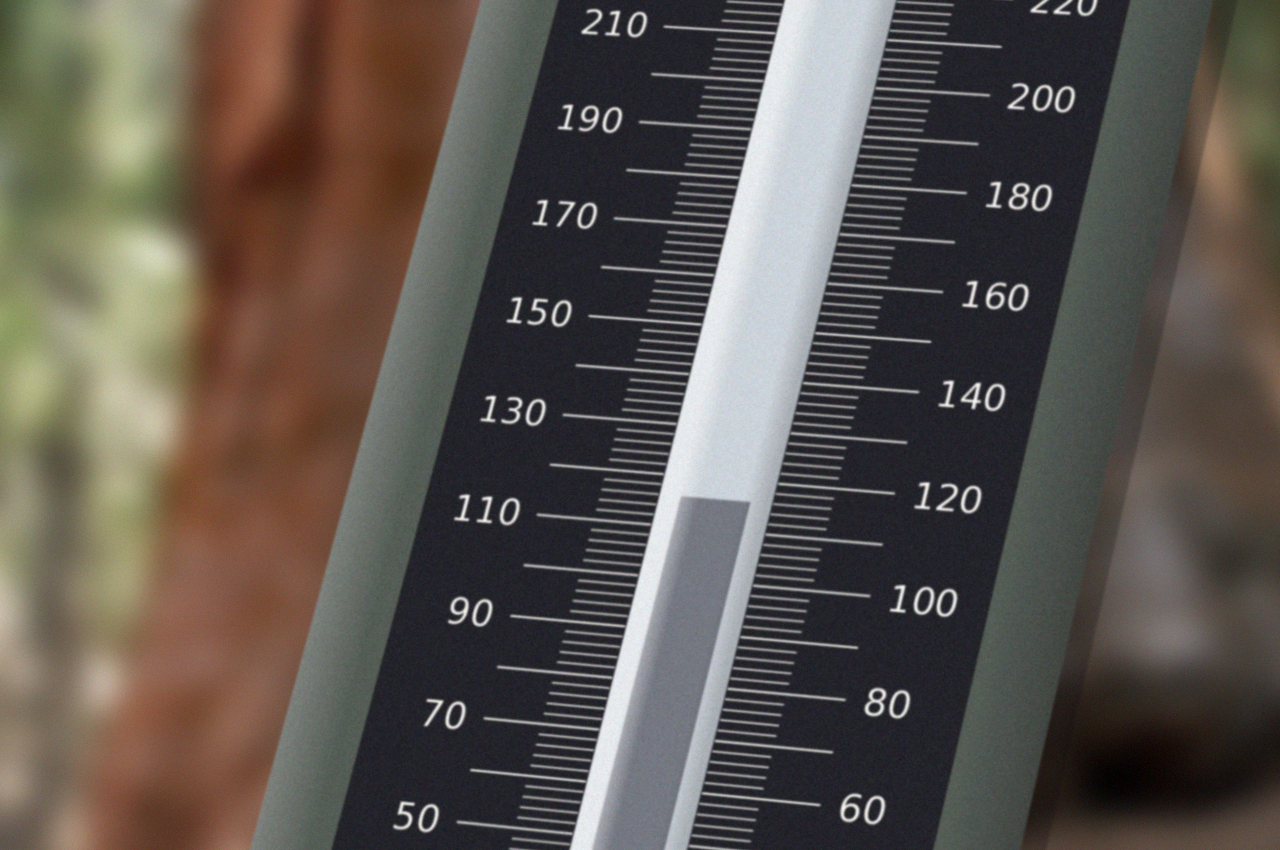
116 mmHg
